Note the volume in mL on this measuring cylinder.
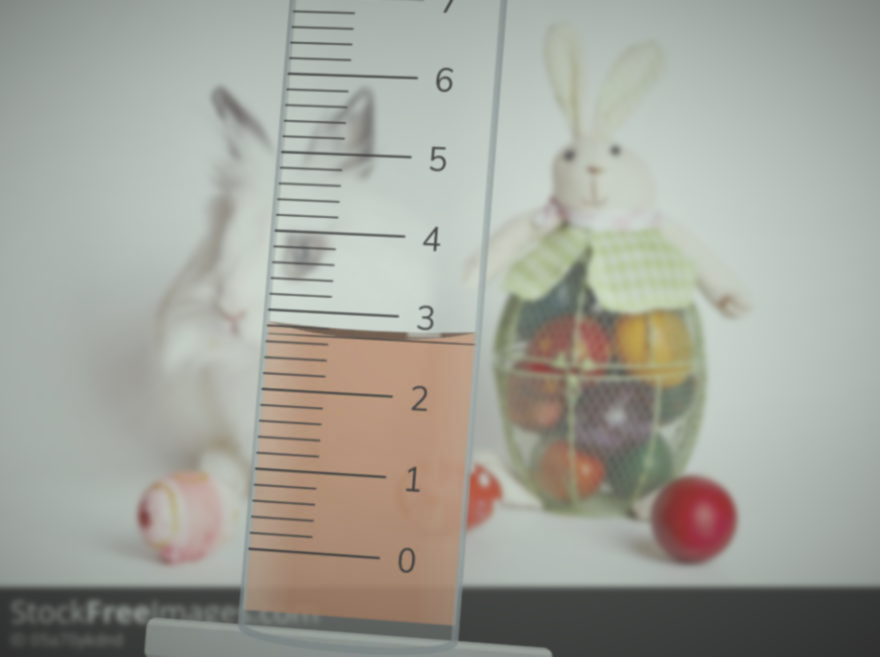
2.7 mL
